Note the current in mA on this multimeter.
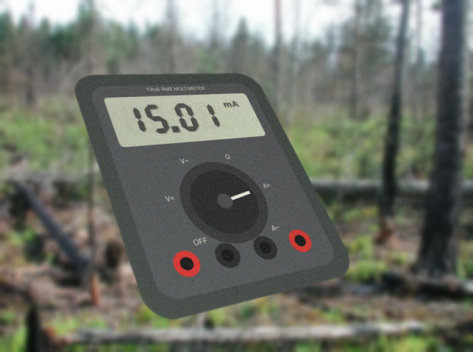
15.01 mA
